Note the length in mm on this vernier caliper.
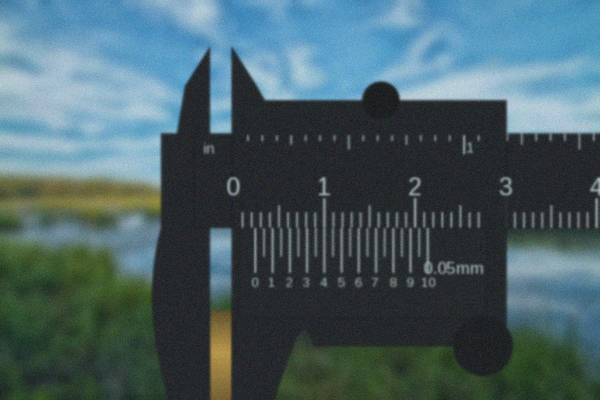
2.4 mm
